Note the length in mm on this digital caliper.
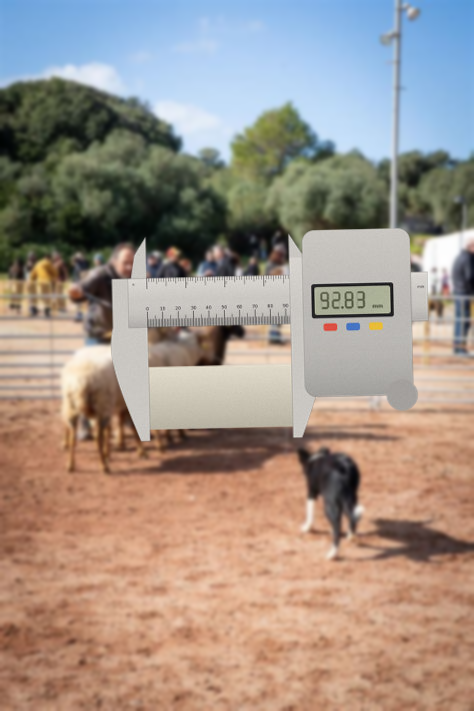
92.83 mm
